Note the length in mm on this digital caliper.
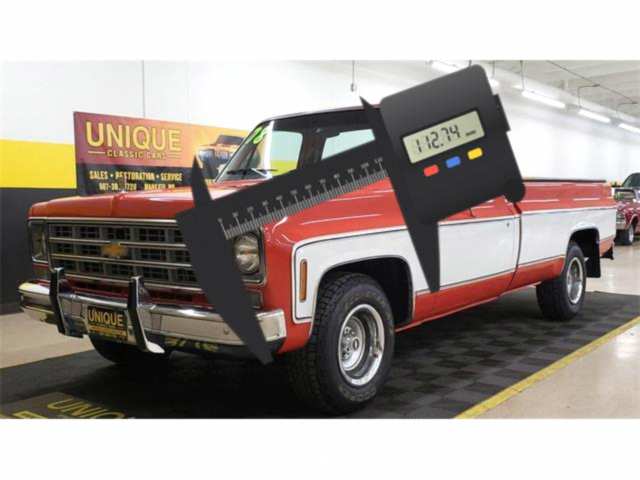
112.74 mm
